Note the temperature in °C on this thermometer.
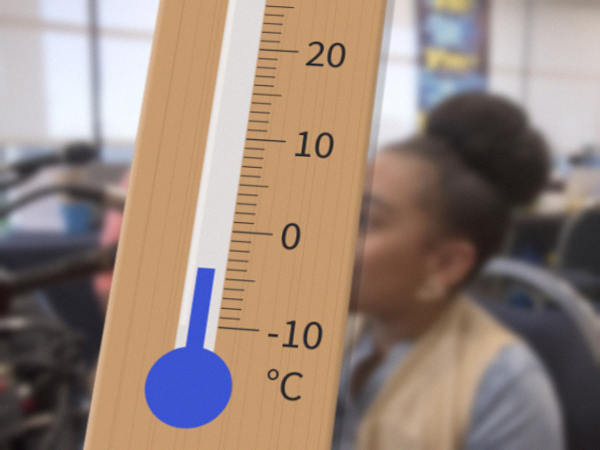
-4 °C
